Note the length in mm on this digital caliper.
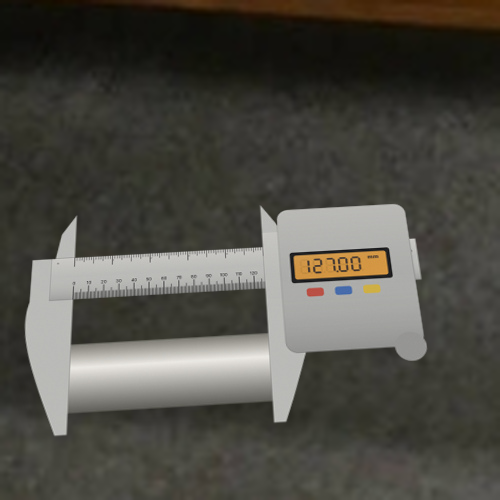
127.00 mm
